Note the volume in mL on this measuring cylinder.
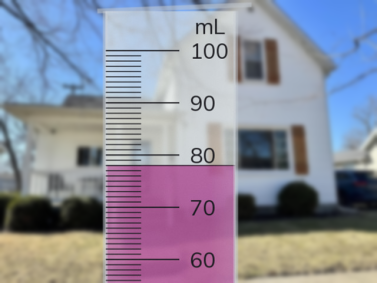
78 mL
